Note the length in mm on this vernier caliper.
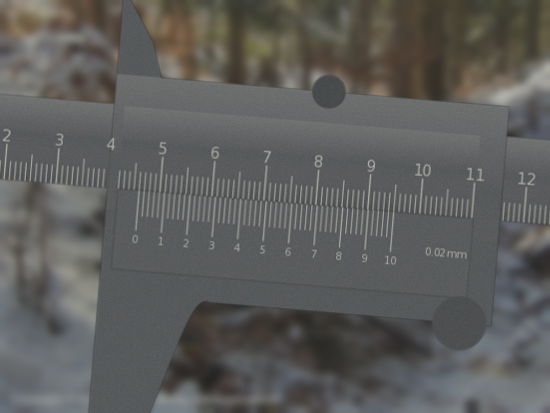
46.0 mm
